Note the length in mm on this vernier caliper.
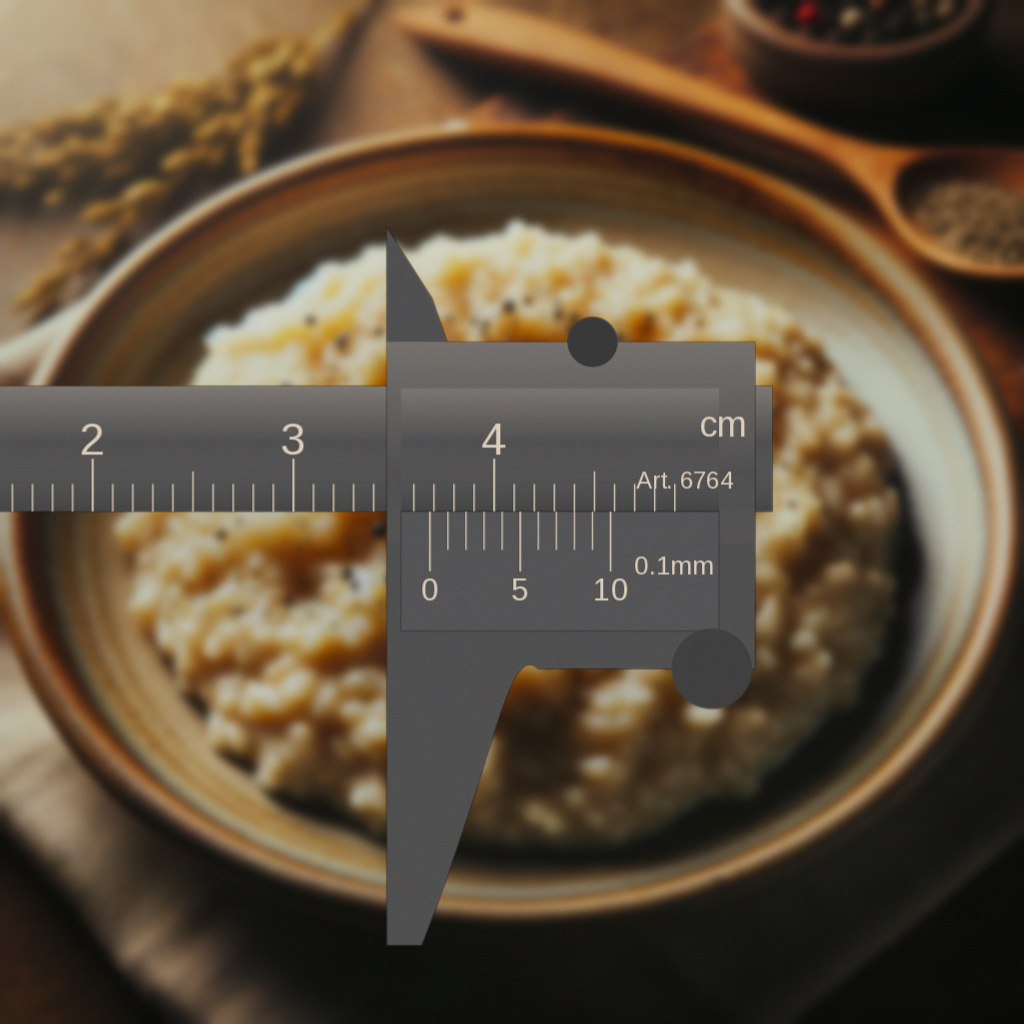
36.8 mm
